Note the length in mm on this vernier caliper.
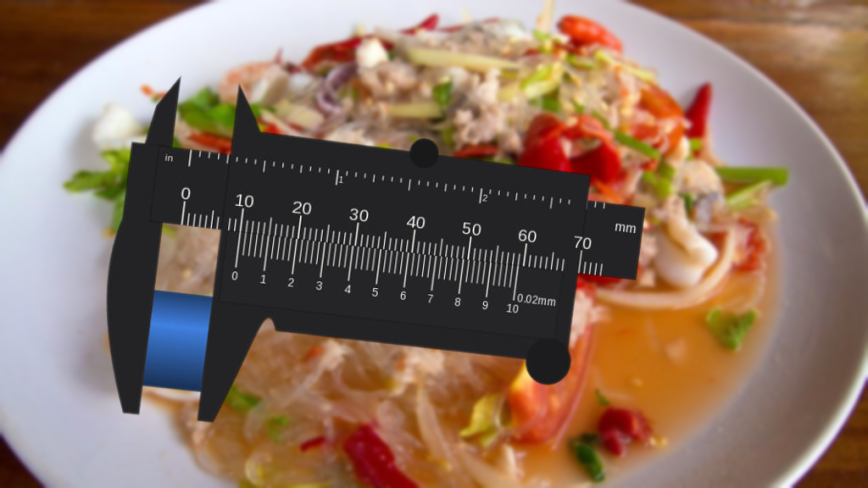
10.0 mm
